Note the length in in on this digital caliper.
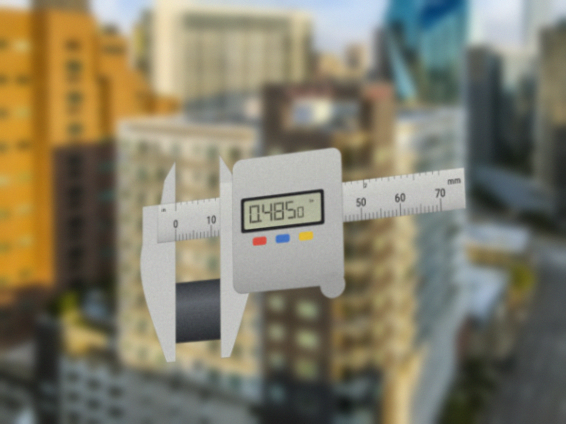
0.4850 in
